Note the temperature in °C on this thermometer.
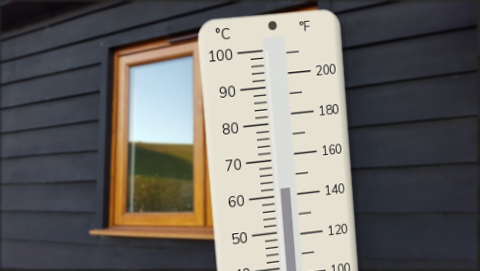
62 °C
